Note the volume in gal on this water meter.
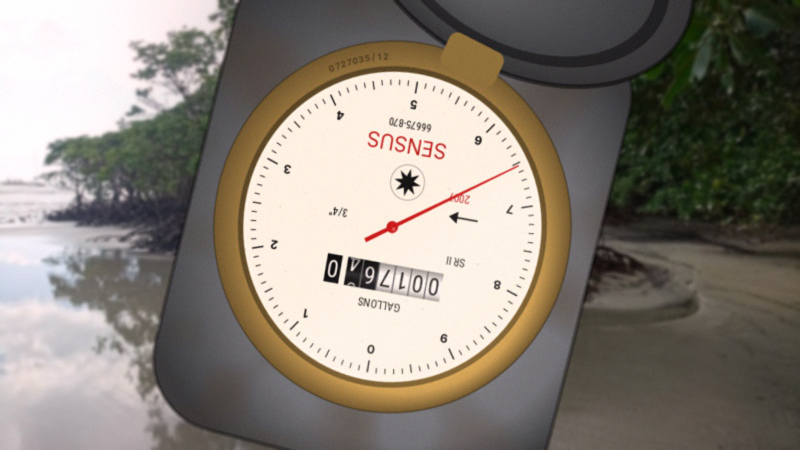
17636.5 gal
